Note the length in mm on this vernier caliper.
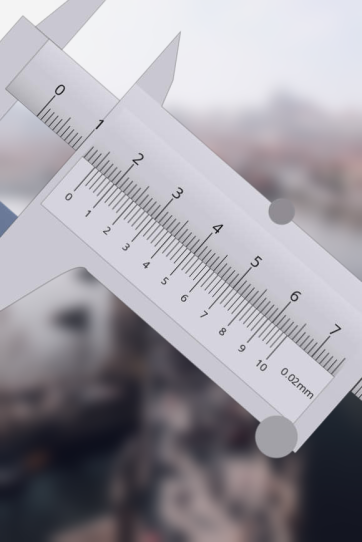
14.8 mm
